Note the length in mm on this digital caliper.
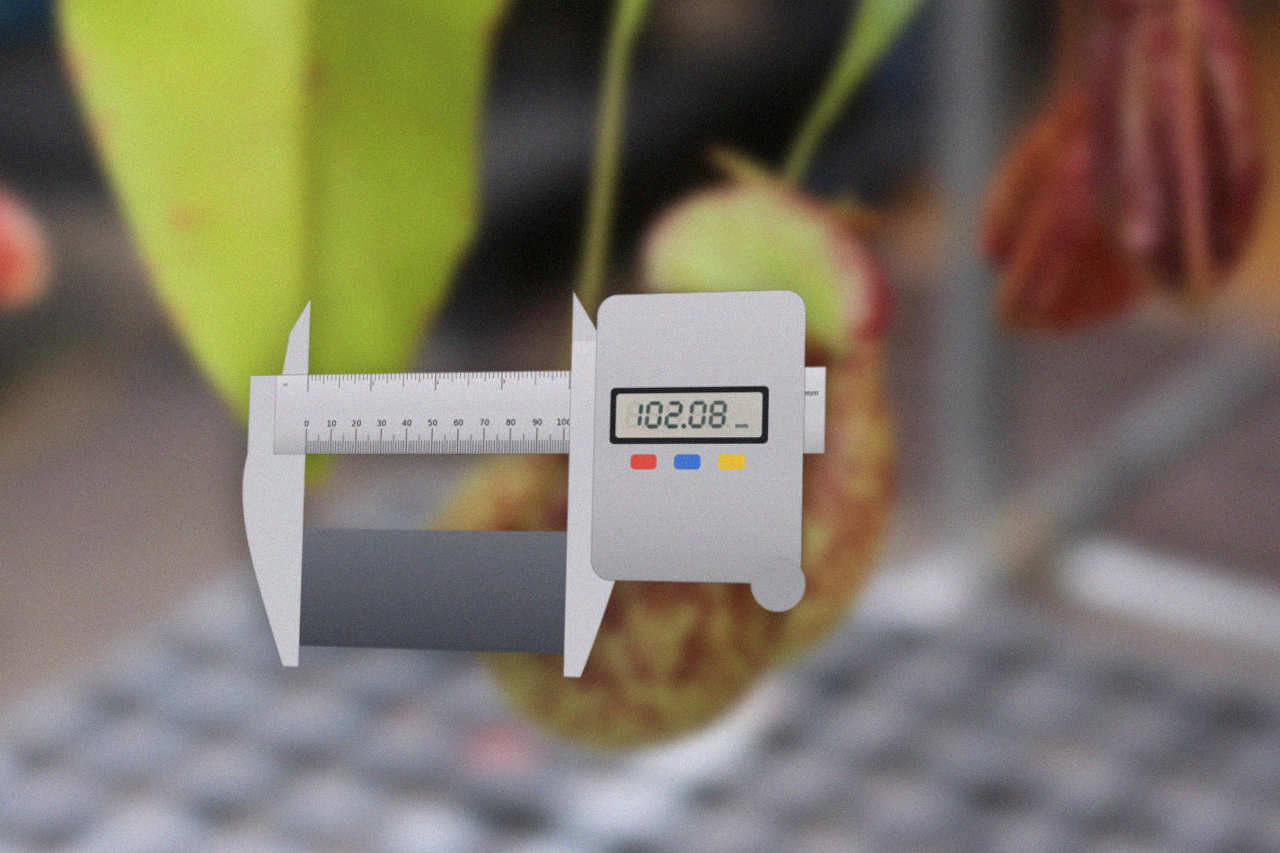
102.08 mm
